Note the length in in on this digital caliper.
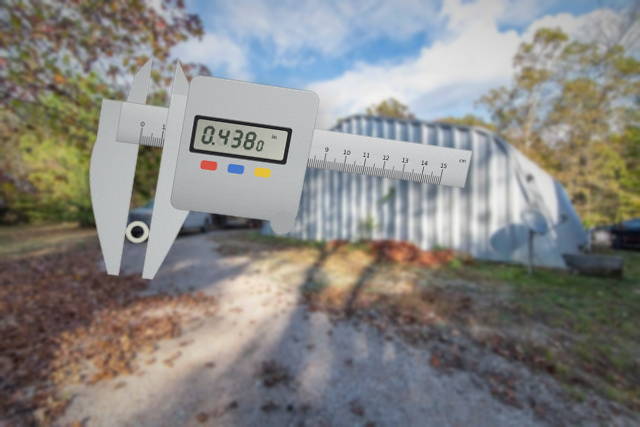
0.4380 in
